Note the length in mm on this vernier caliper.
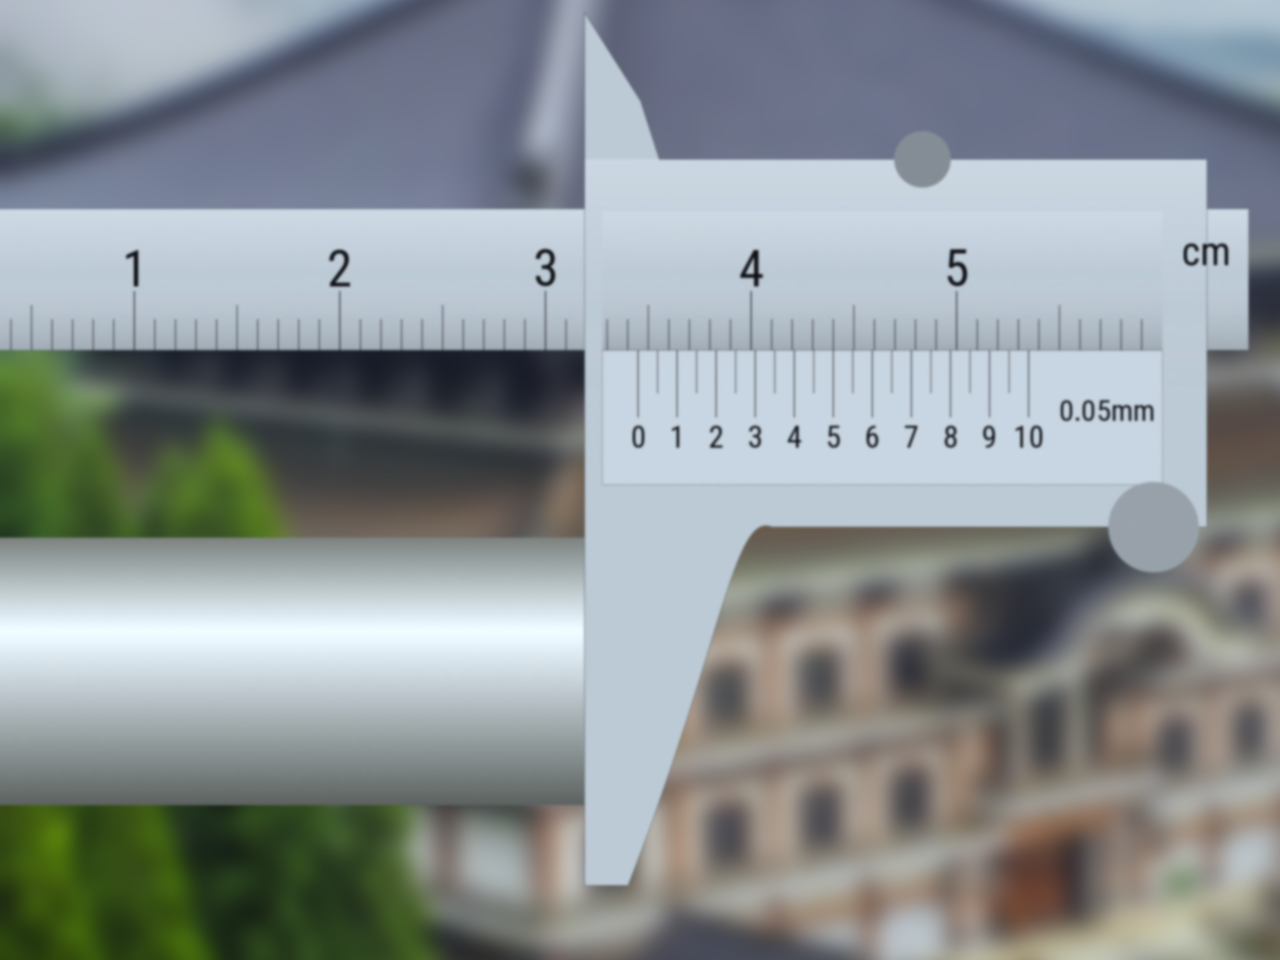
34.5 mm
